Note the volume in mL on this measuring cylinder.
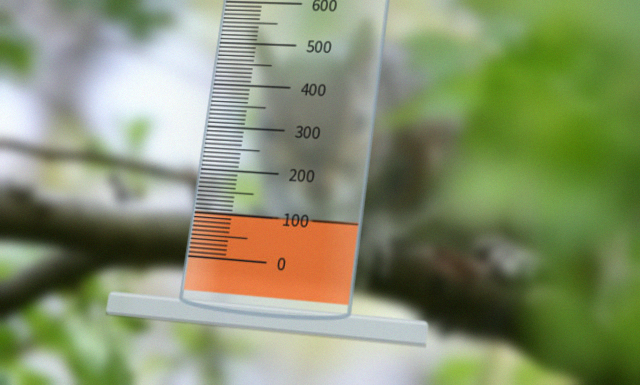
100 mL
